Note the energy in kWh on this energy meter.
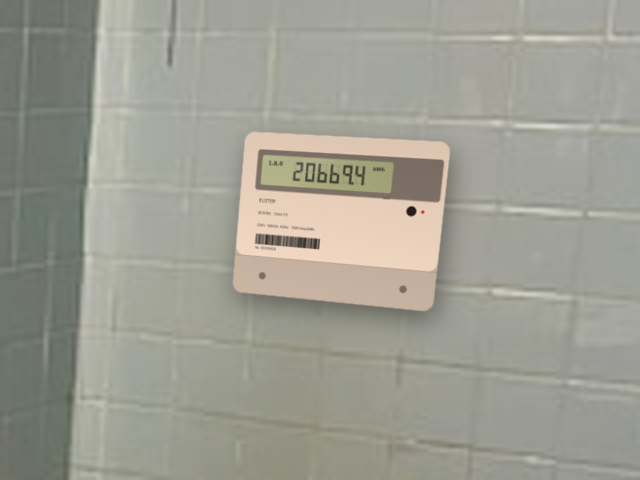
20669.4 kWh
